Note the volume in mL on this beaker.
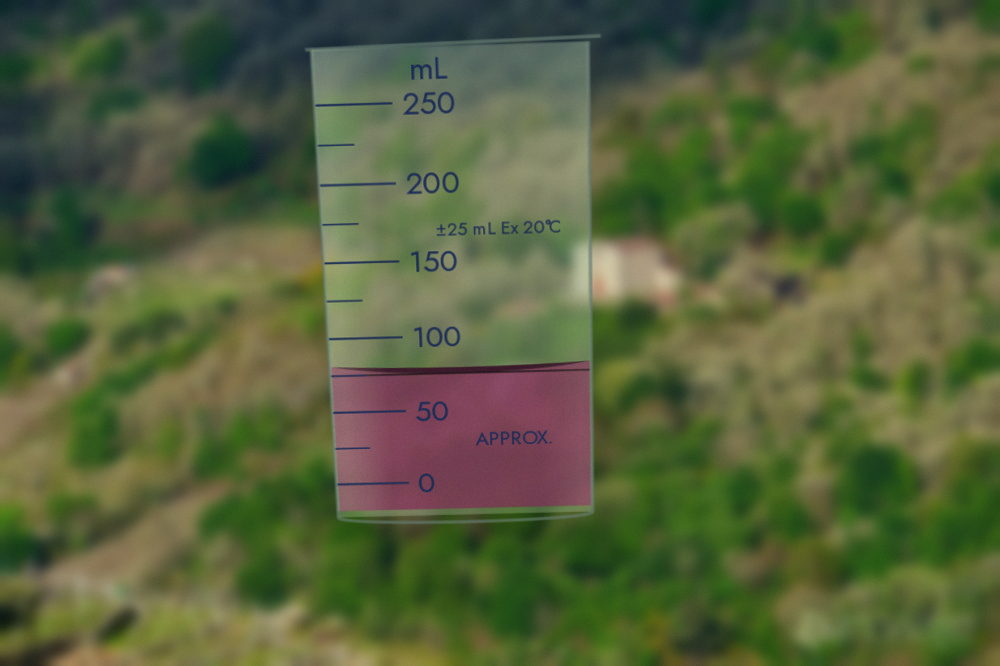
75 mL
